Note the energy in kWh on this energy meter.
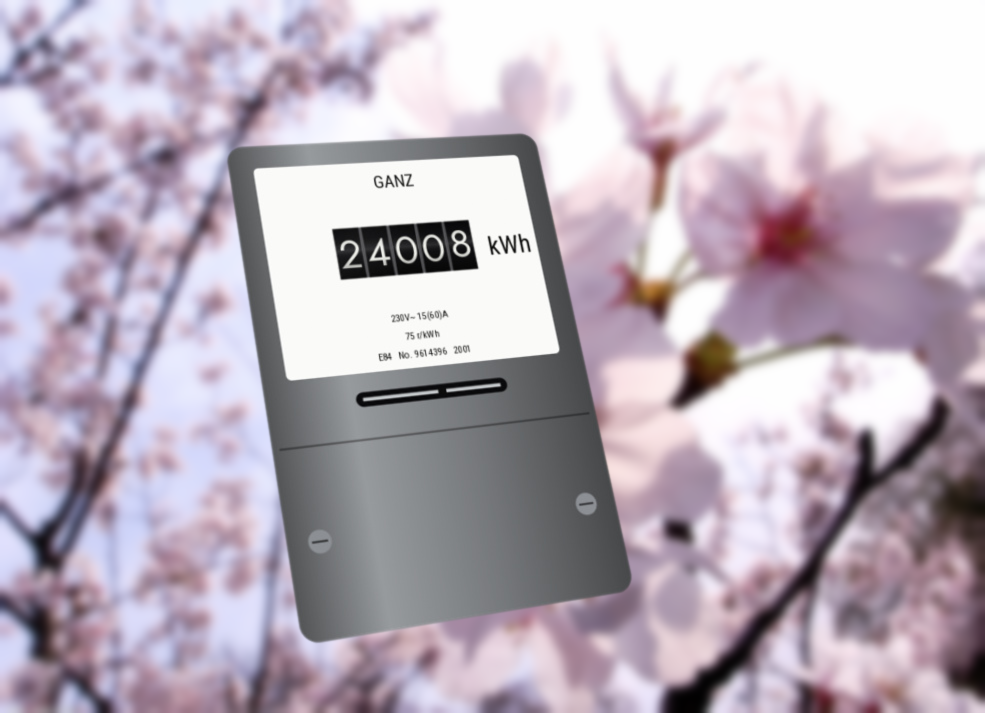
24008 kWh
